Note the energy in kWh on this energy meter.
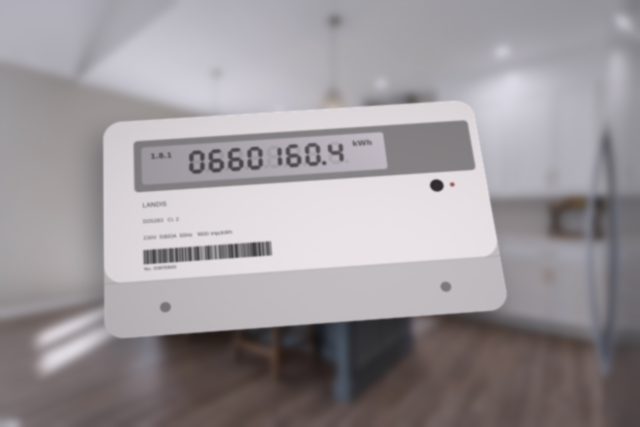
660160.4 kWh
